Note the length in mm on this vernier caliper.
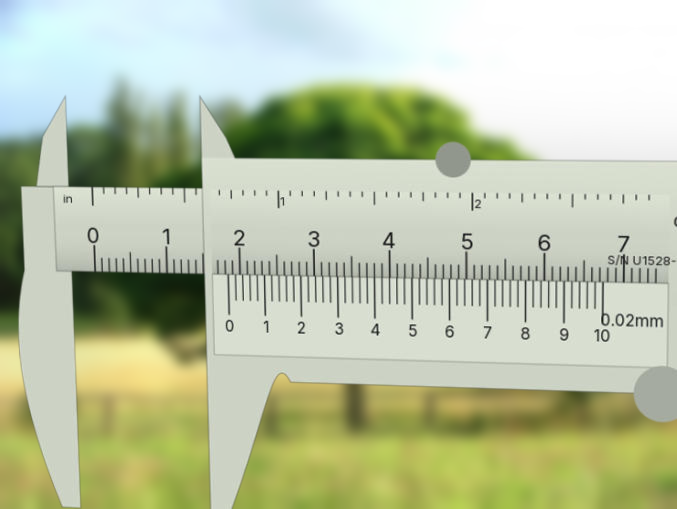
18.4 mm
